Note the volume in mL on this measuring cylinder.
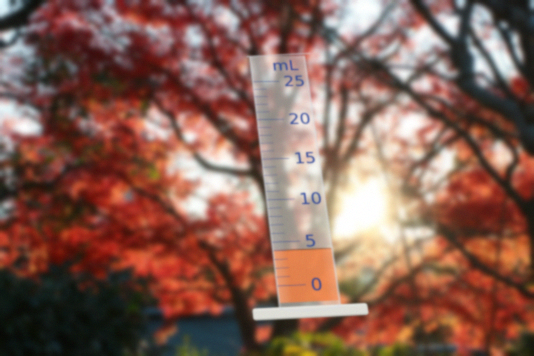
4 mL
